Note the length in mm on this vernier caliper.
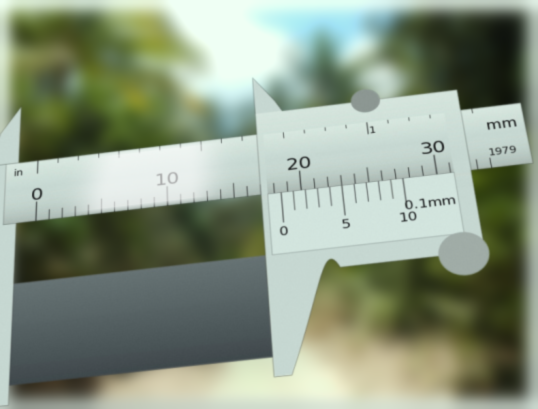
18.5 mm
